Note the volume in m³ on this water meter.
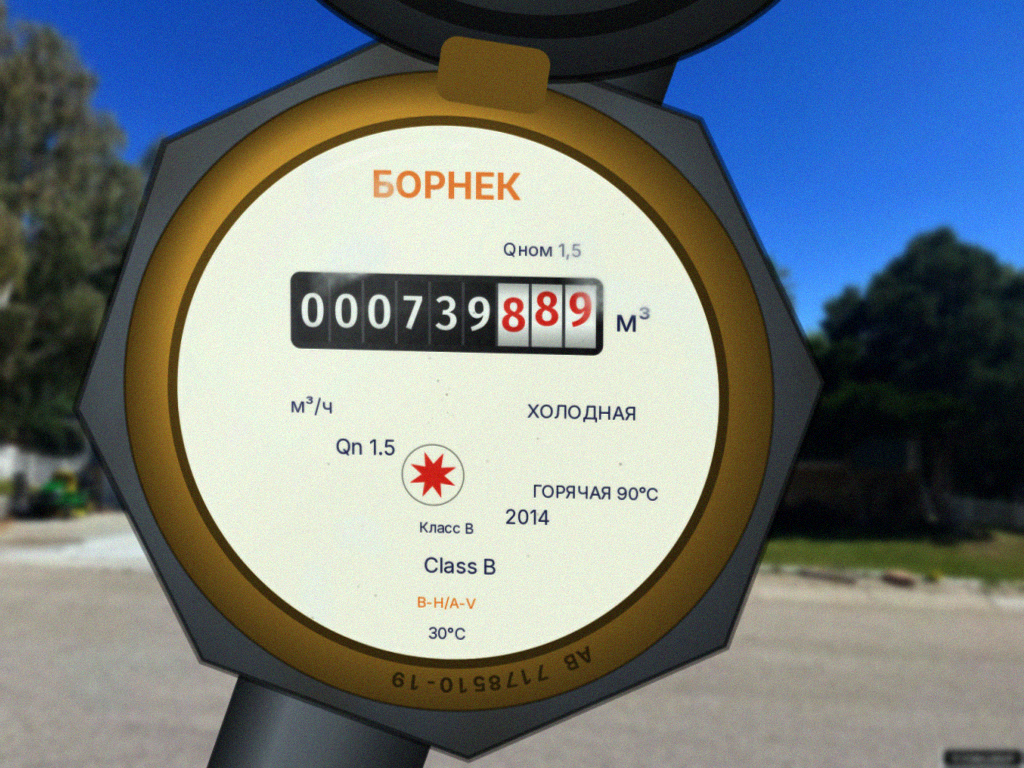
739.889 m³
